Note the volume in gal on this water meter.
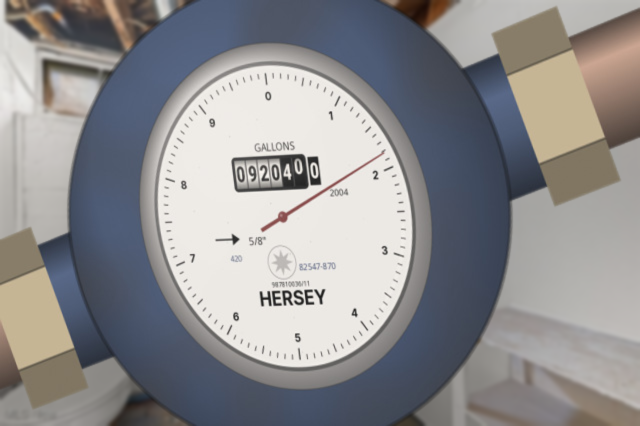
920401.8 gal
